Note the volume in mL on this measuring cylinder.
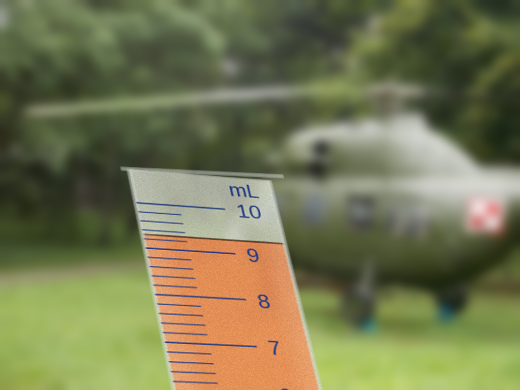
9.3 mL
